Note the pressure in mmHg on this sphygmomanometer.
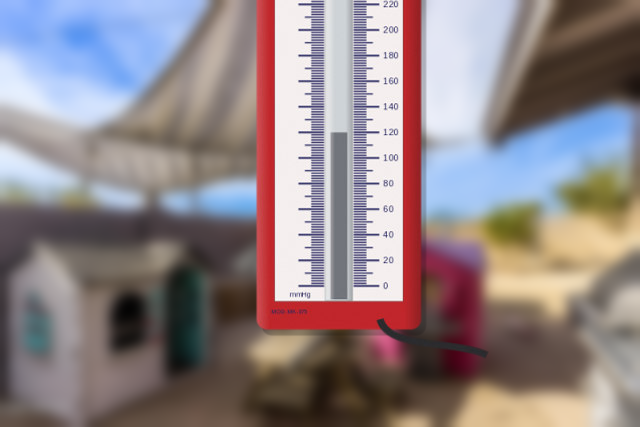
120 mmHg
